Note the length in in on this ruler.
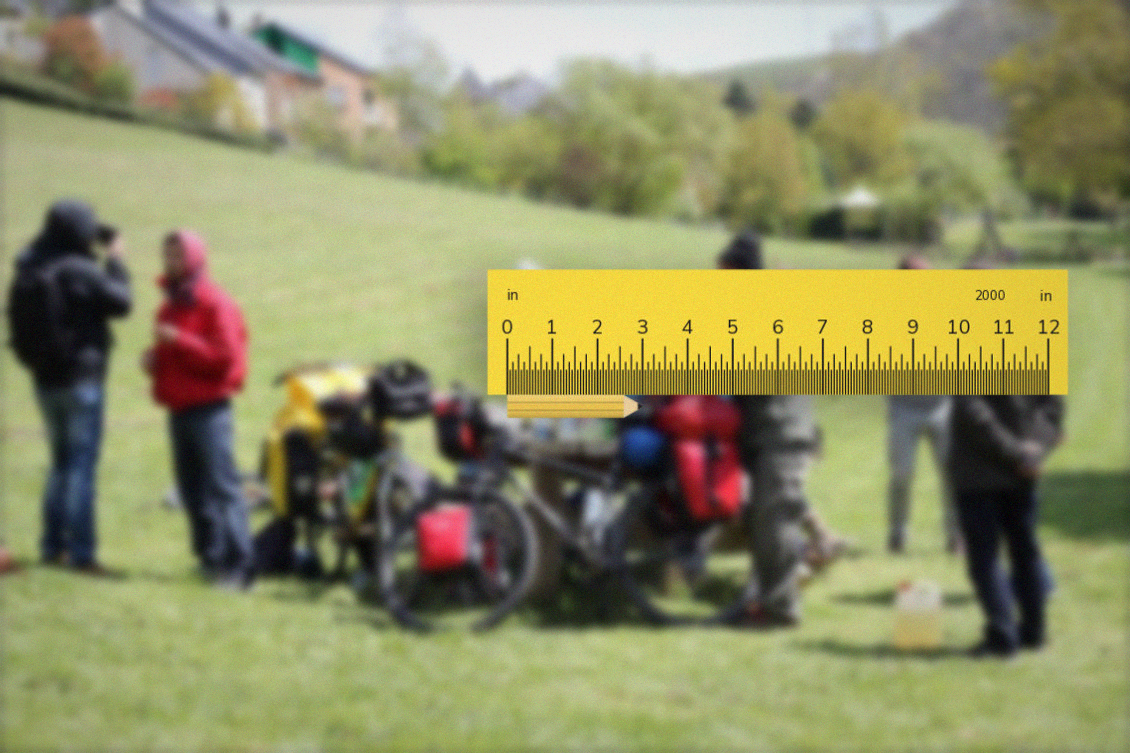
3 in
